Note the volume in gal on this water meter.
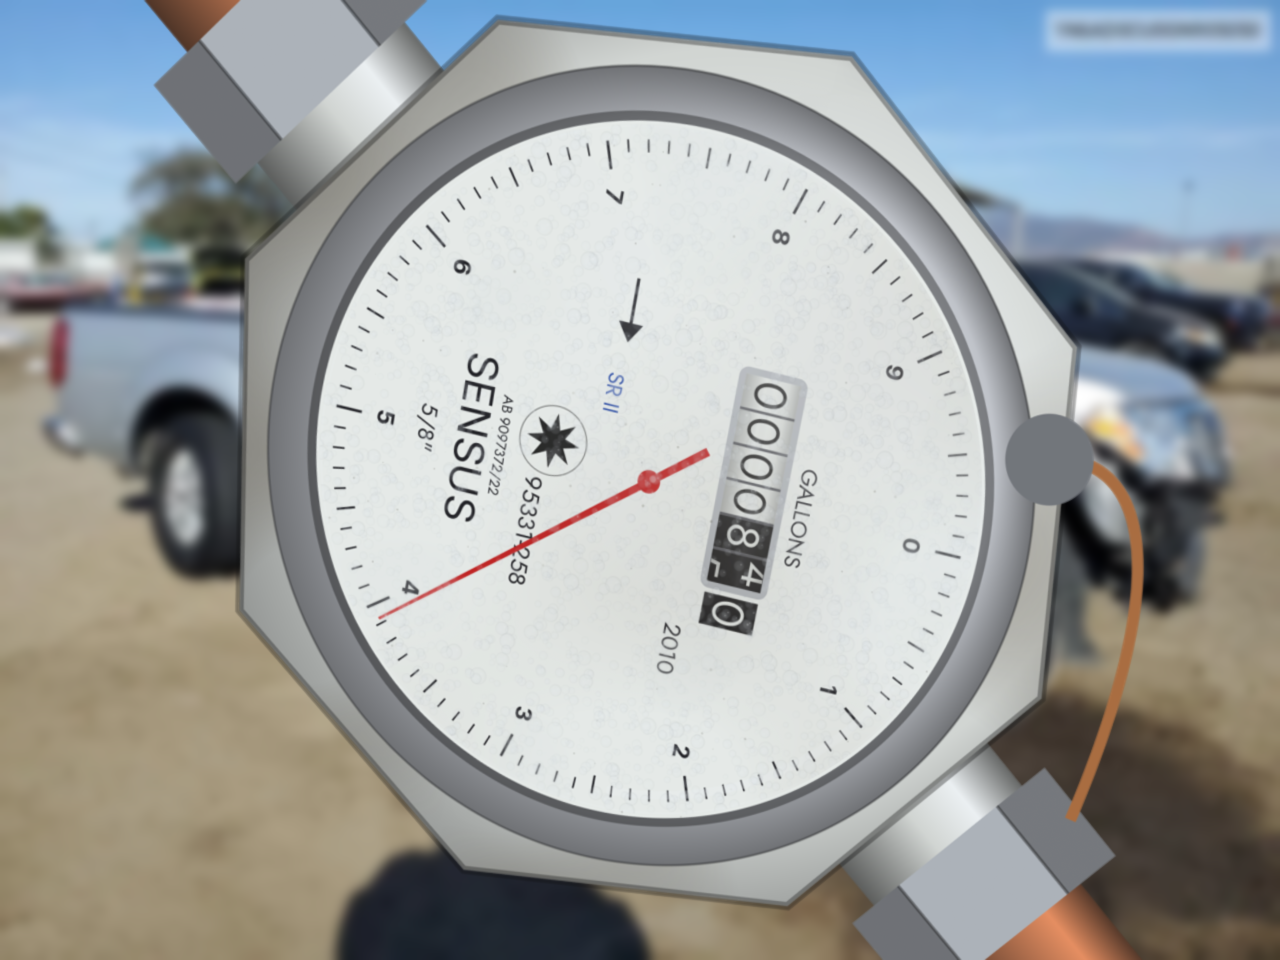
843.9 gal
